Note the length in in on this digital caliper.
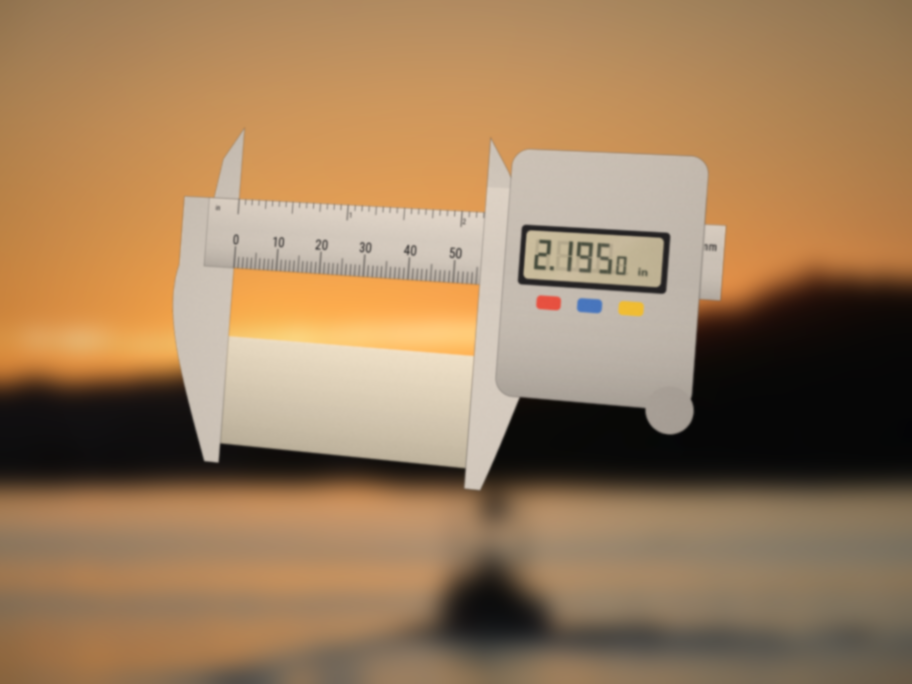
2.1950 in
